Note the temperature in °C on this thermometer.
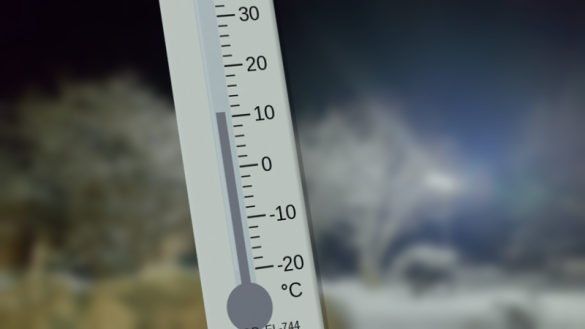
11 °C
